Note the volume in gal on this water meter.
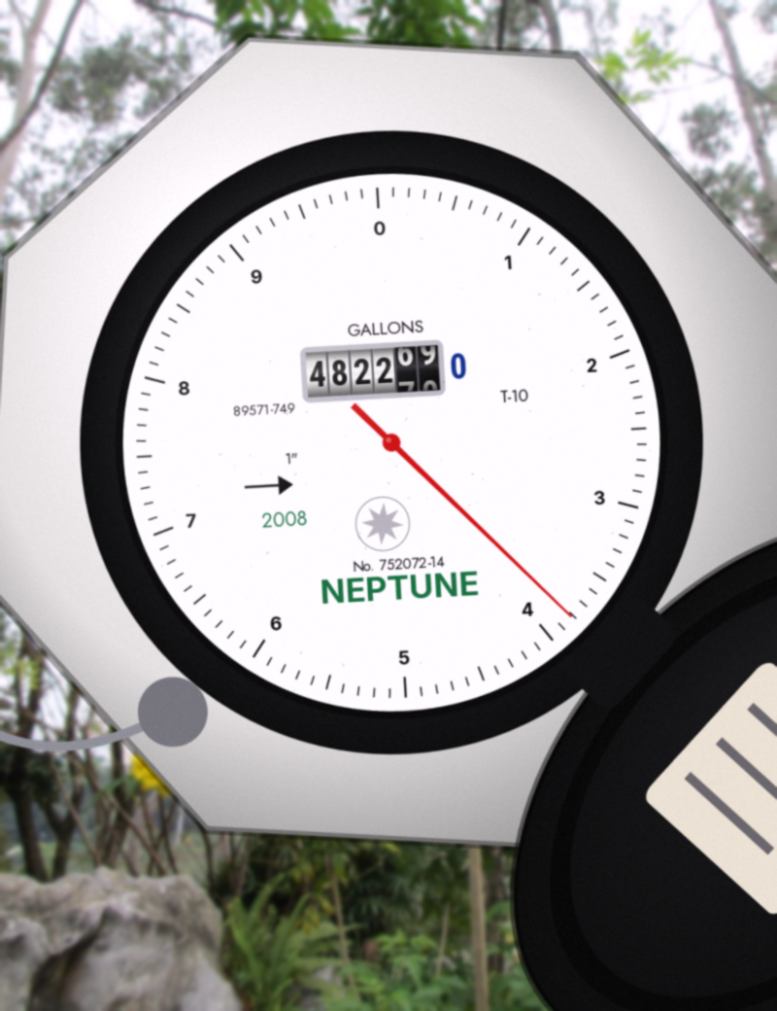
4822693.8 gal
